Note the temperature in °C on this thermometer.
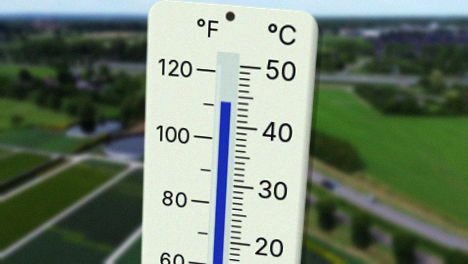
44 °C
